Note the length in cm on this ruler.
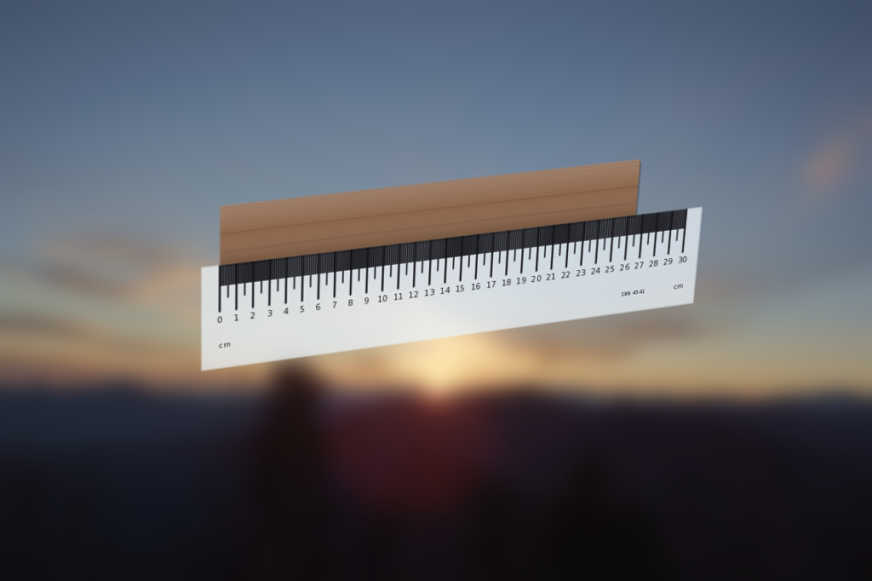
26.5 cm
